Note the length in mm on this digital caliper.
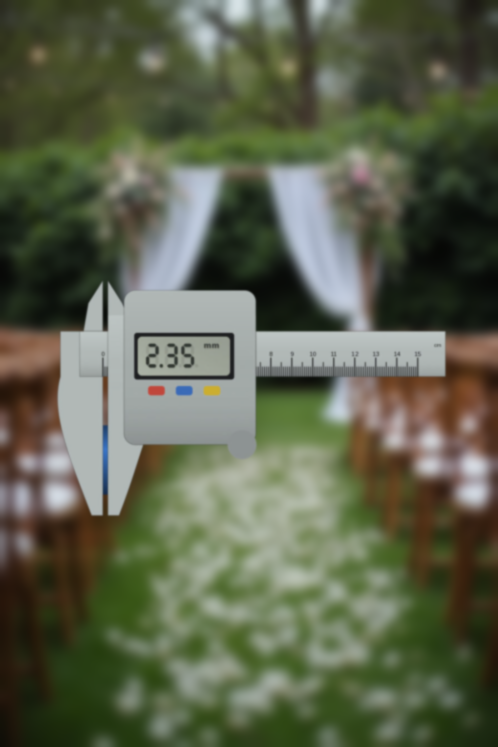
2.35 mm
